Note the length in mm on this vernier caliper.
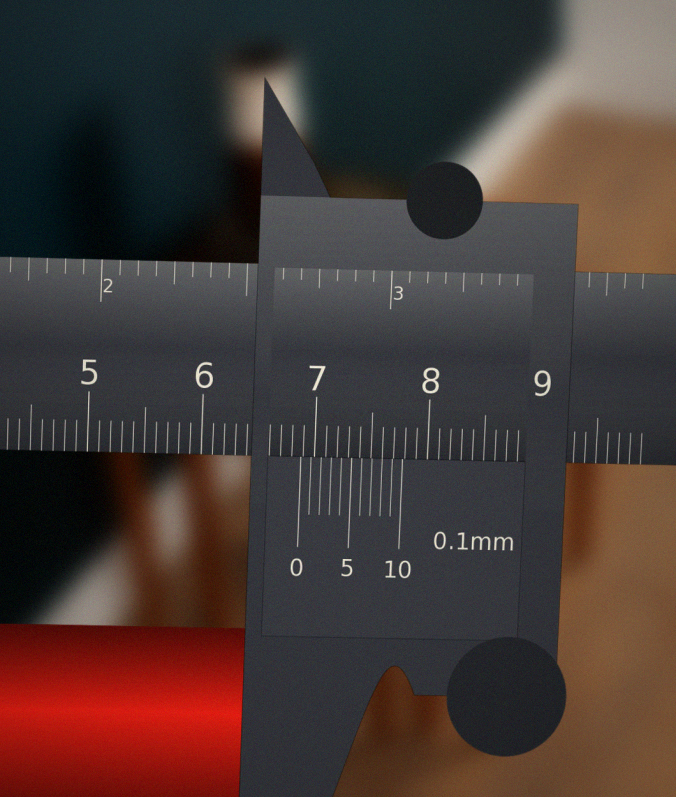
68.8 mm
